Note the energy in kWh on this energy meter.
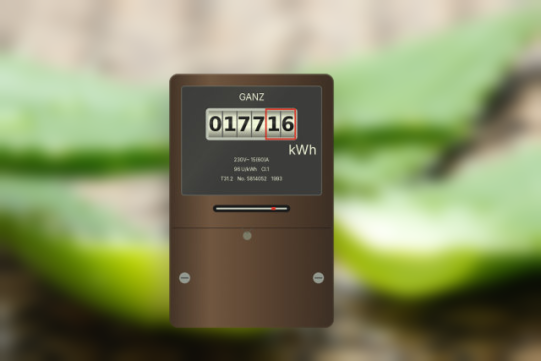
177.16 kWh
